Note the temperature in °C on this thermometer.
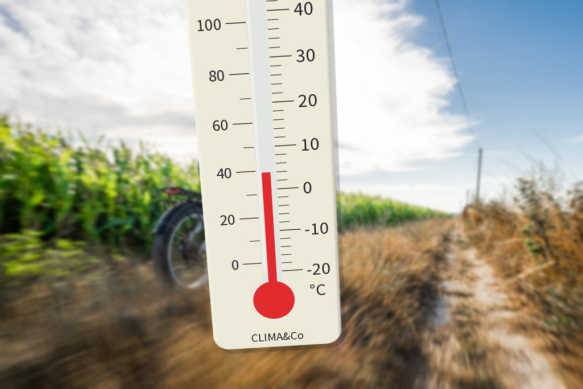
4 °C
